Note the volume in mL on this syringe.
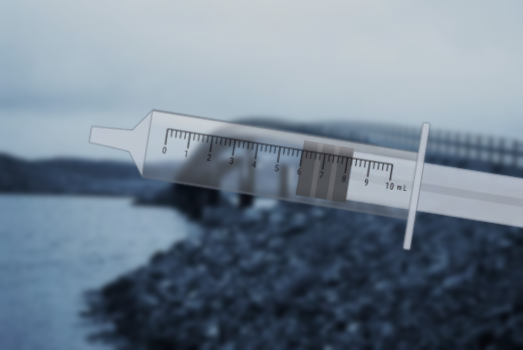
6 mL
